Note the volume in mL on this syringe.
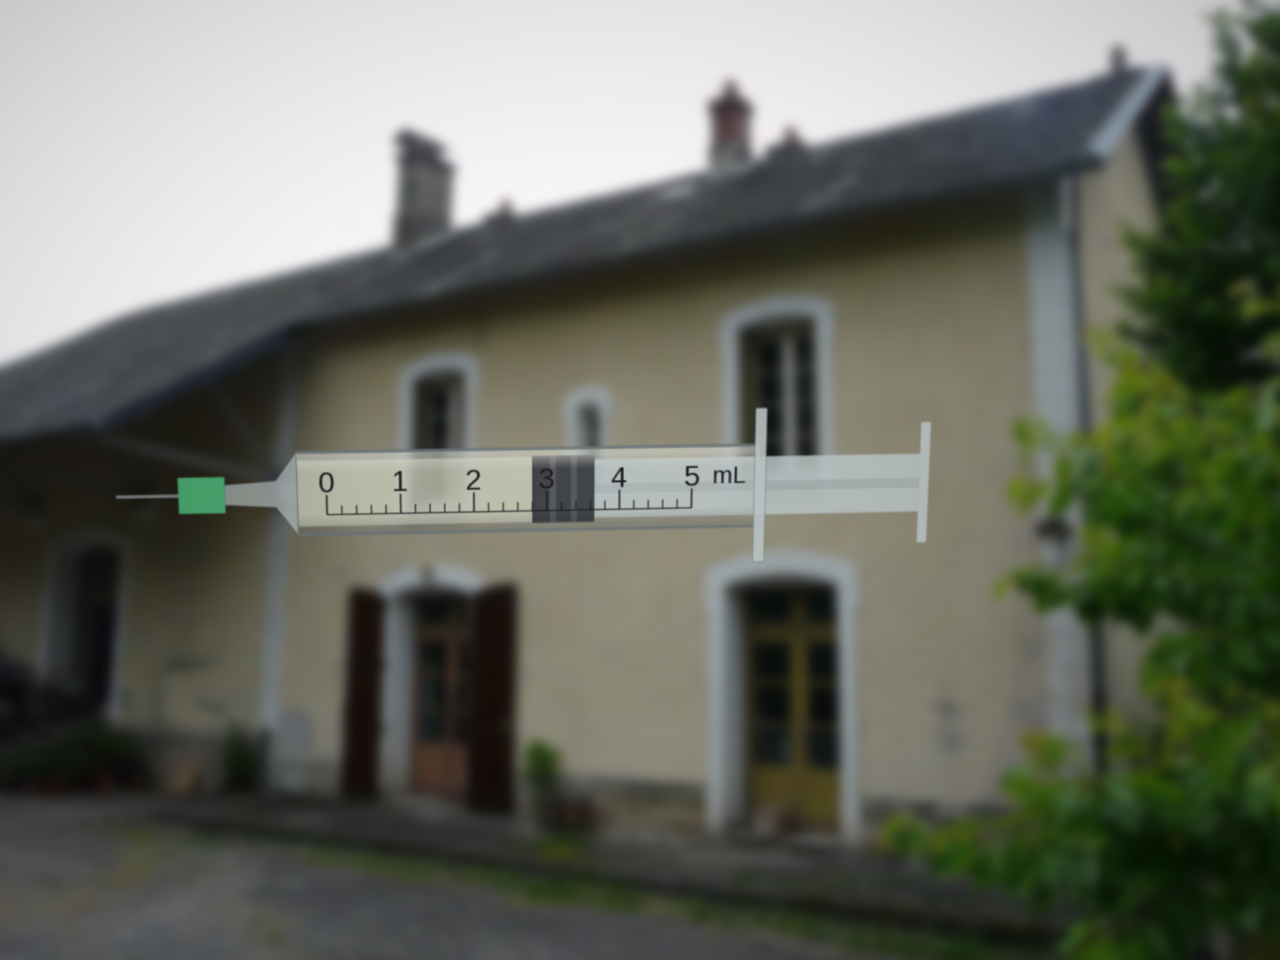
2.8 mL
